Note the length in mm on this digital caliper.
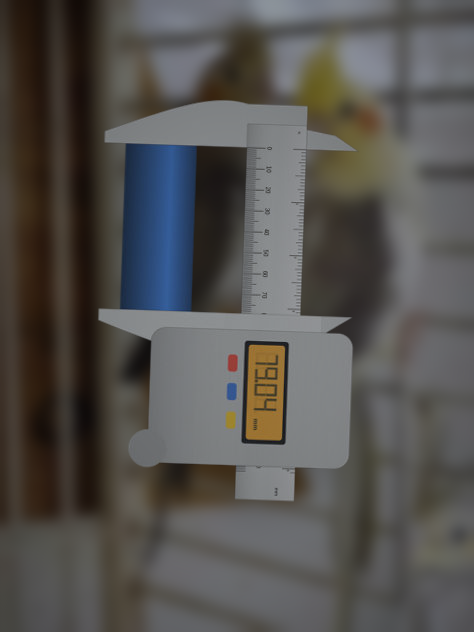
79.04 mm
